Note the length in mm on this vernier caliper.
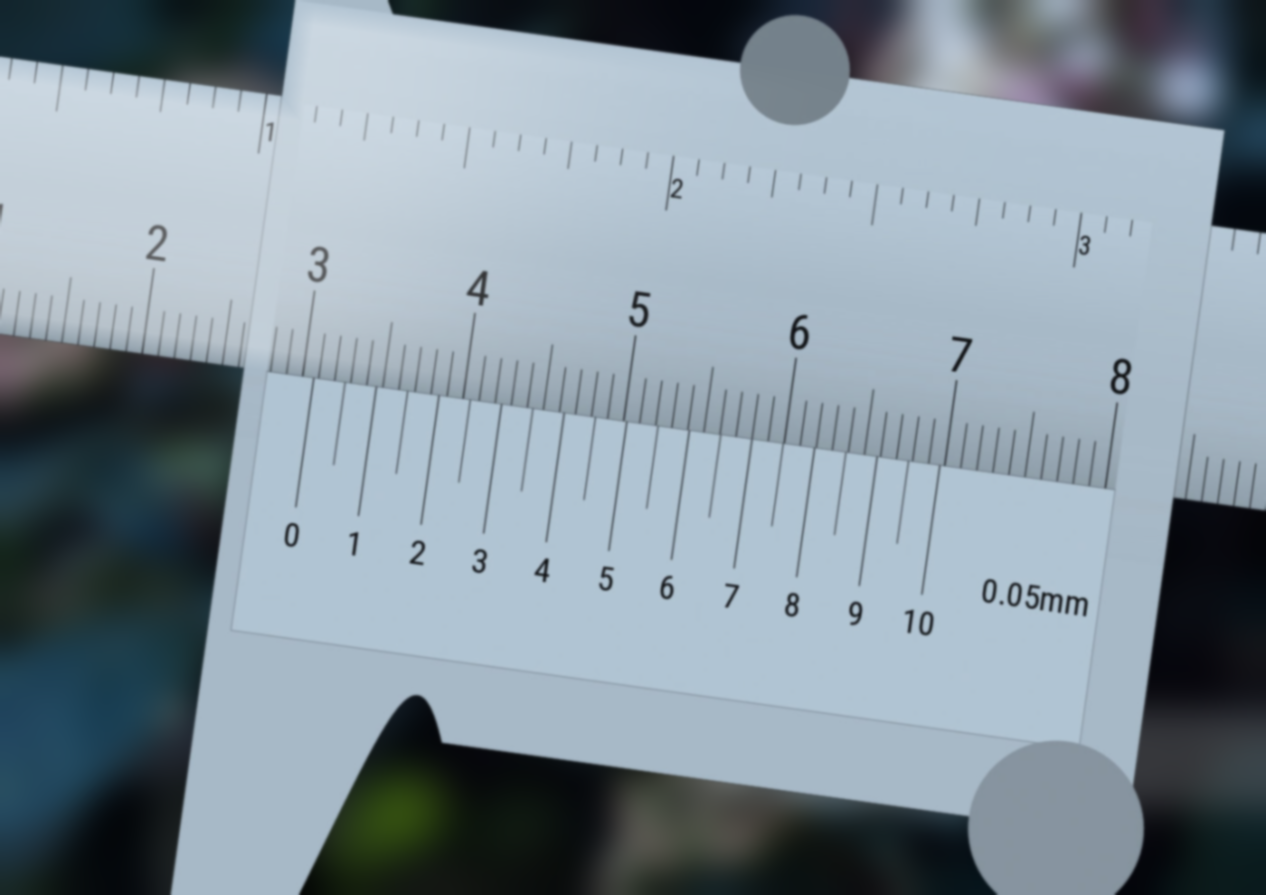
30.7 mm
